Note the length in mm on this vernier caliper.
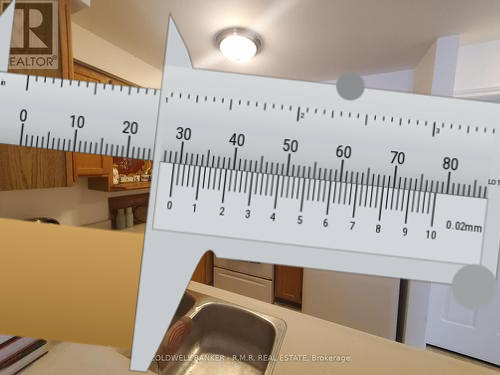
28.8 mm
